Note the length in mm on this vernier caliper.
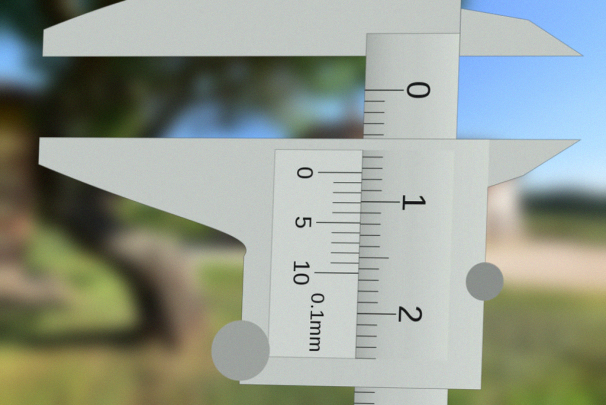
7.4 mm
